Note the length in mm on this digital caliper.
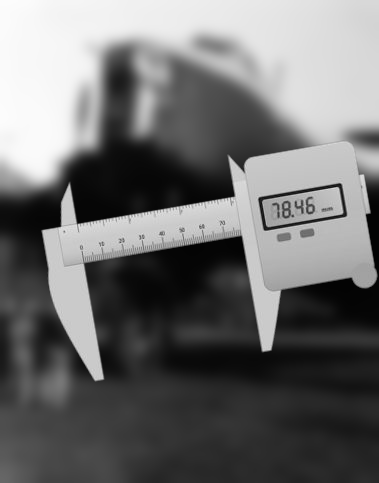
78.46 mm
